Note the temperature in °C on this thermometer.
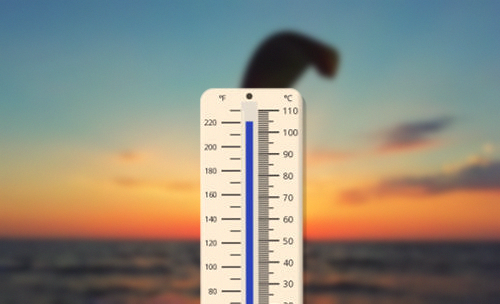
105 °C
